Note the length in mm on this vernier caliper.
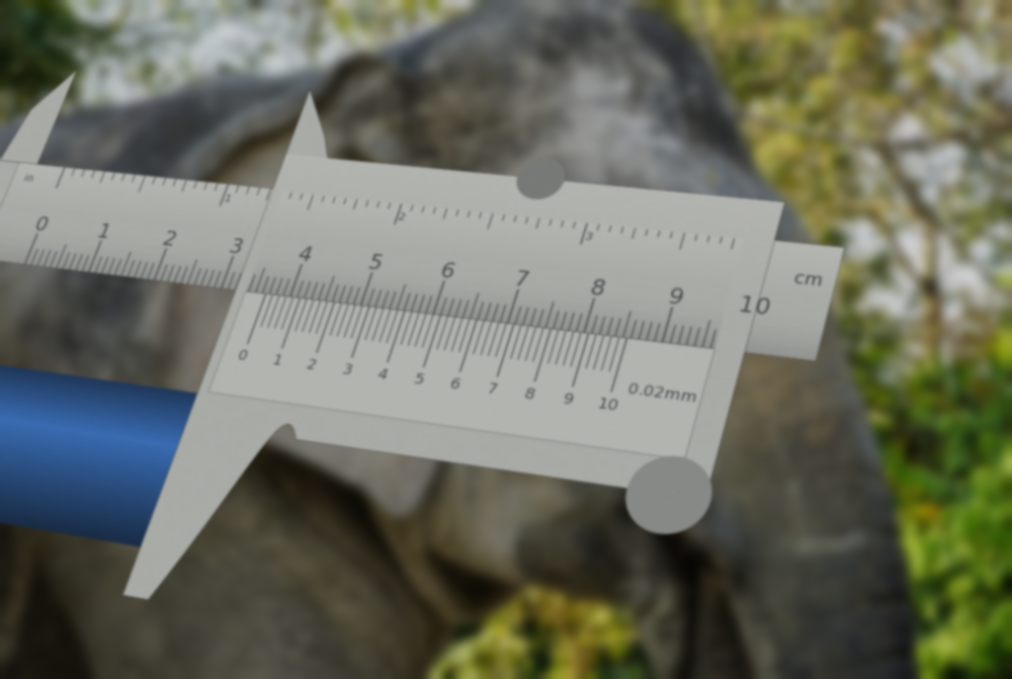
36.5 mm
